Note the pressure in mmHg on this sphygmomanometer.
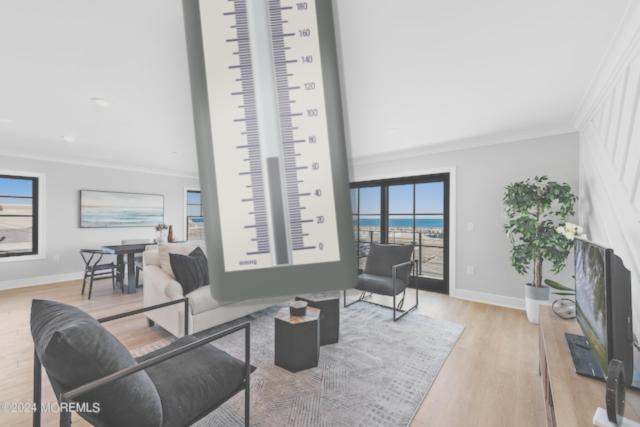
70 mmHg
